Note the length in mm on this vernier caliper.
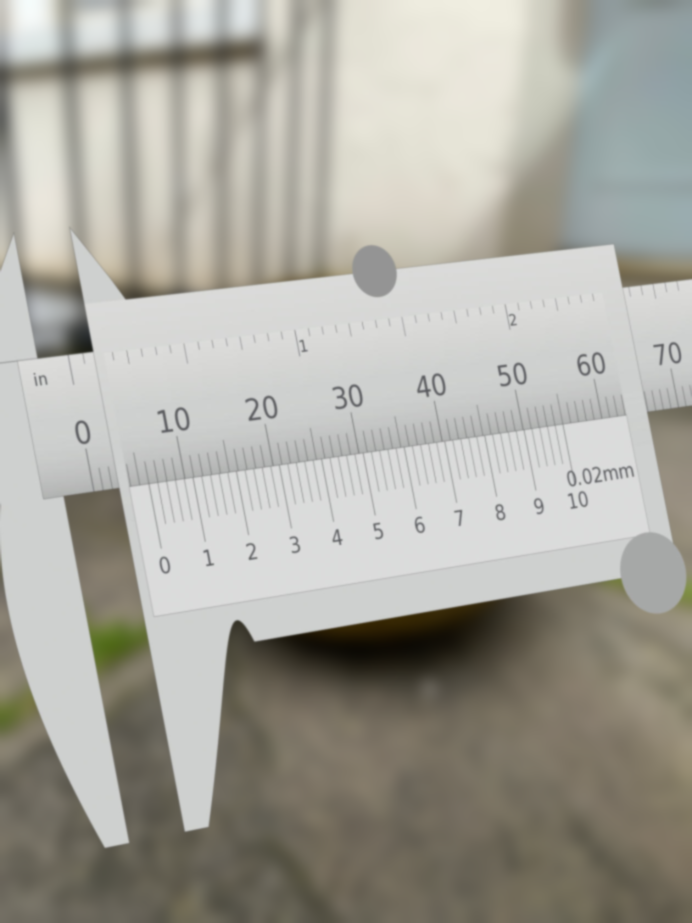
6.0 mm
